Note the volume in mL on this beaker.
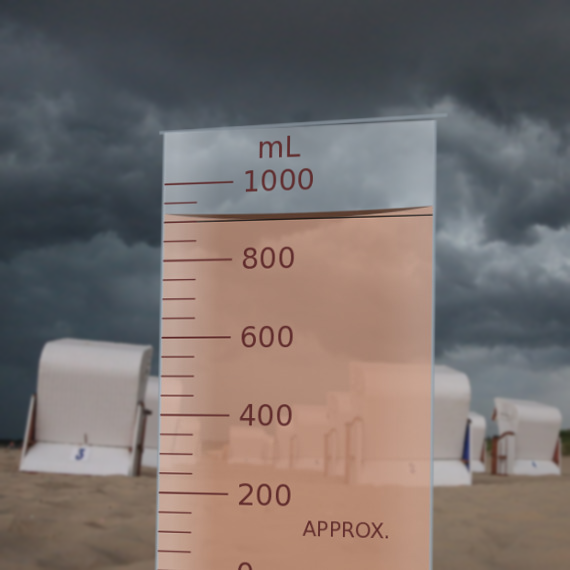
900 mL
